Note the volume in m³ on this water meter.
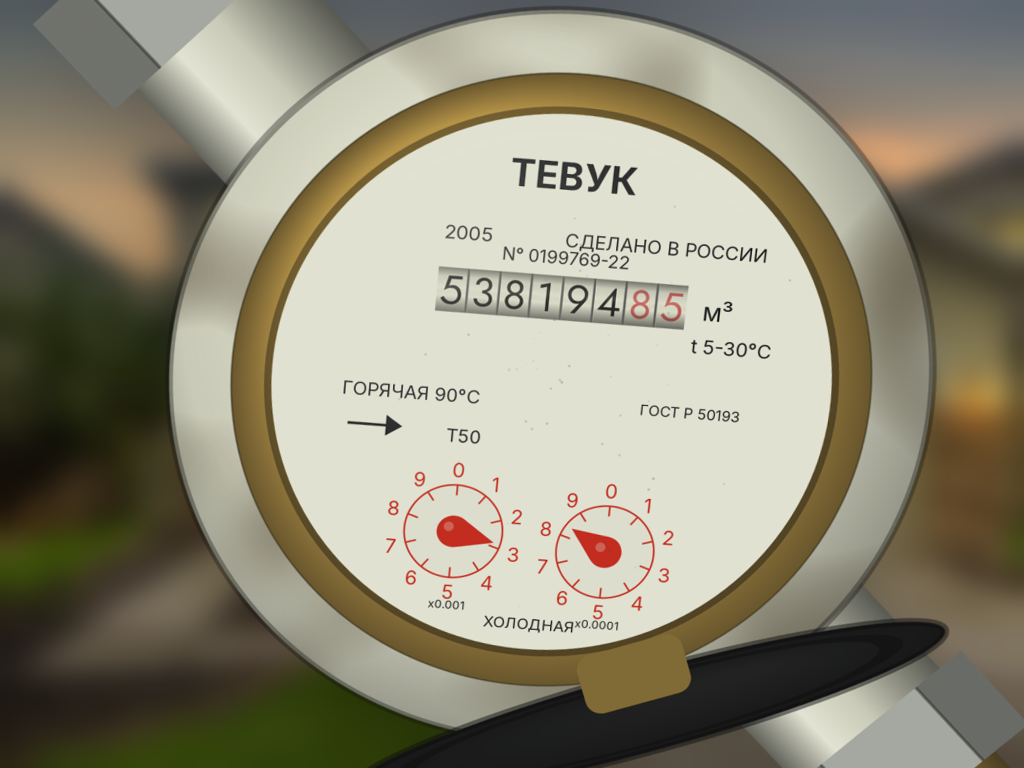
538194.8528 m³
